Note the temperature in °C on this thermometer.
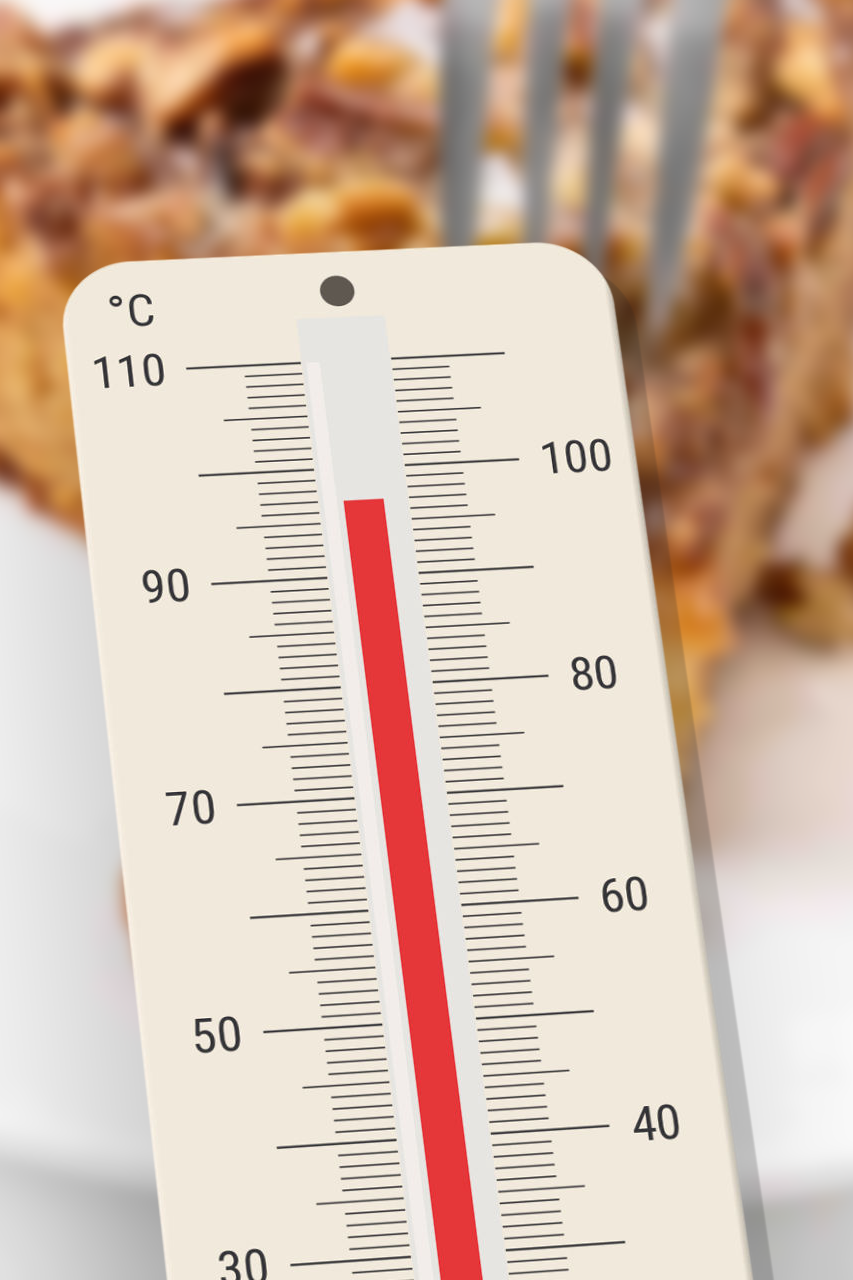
97 °C
